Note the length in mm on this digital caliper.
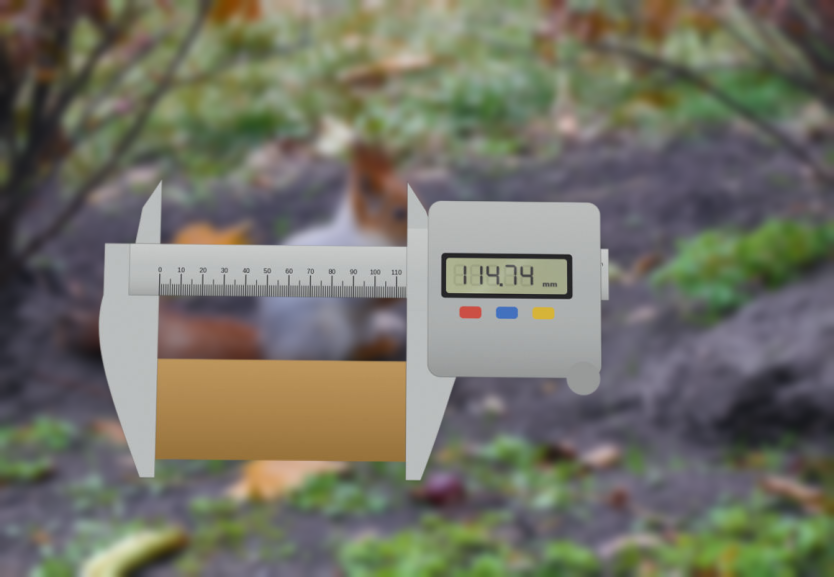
114.74 mm
